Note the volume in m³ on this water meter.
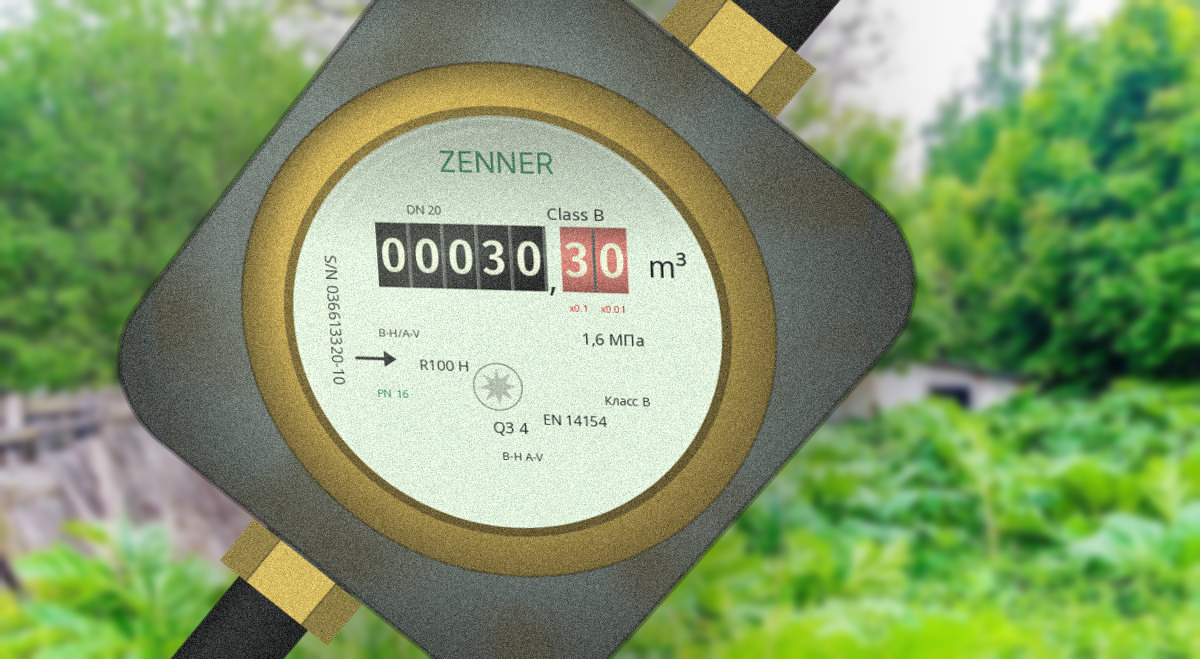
30.30 m³
